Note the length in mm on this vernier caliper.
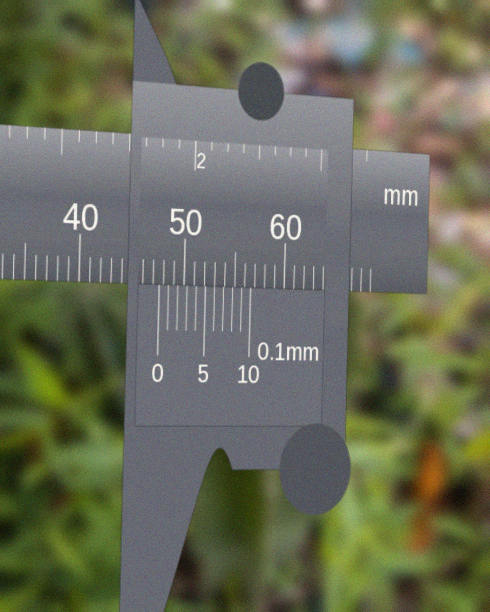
47.6 mm
